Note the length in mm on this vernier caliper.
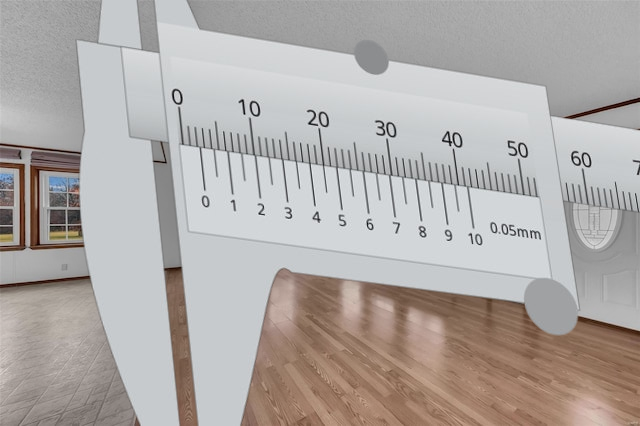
2.4 mm
